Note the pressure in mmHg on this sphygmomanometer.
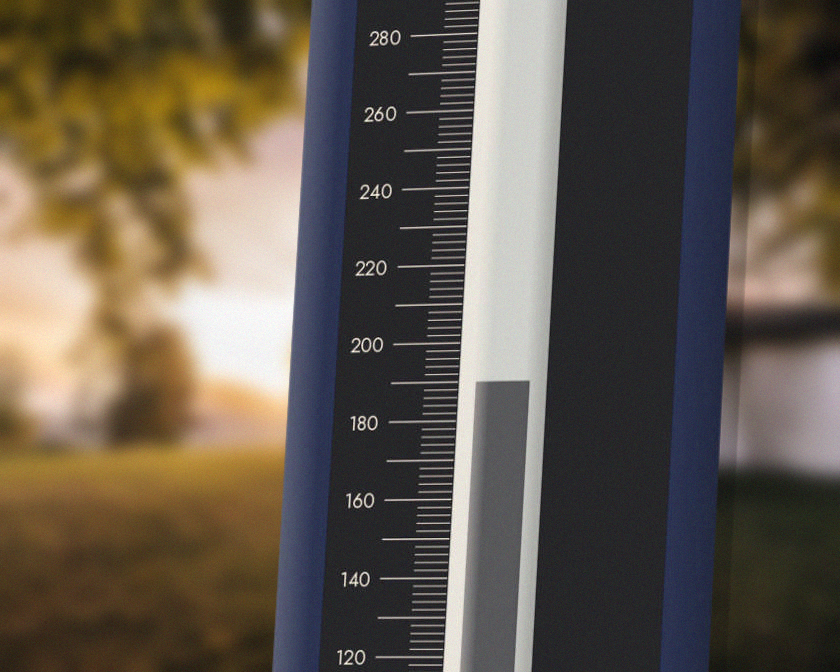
190 mmHg
